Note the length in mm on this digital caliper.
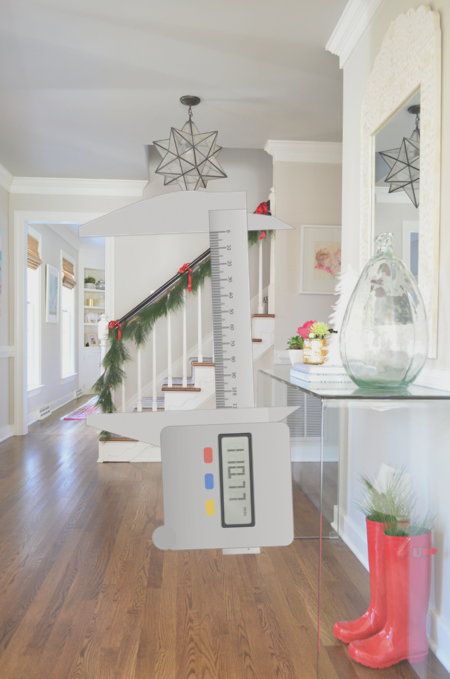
110.77 mm
